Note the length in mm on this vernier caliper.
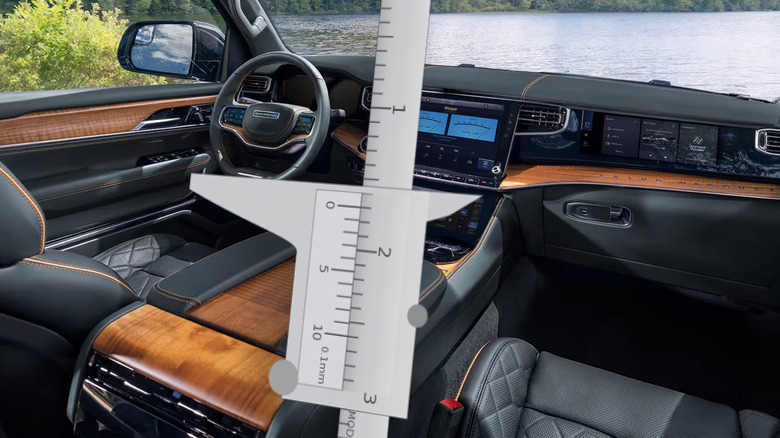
17.0 mm
